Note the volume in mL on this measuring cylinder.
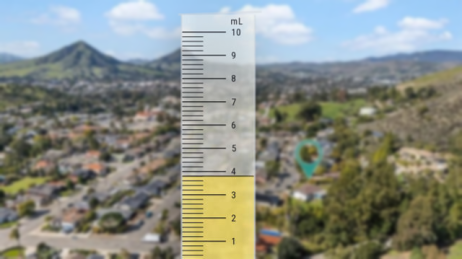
3.8 mL
